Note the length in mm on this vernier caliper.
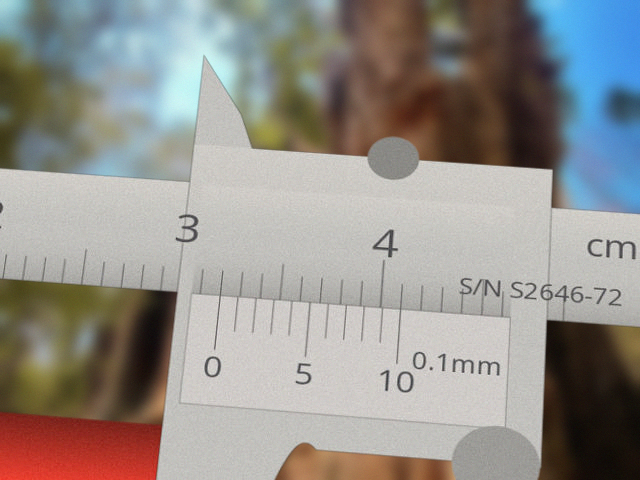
32.0 mm
